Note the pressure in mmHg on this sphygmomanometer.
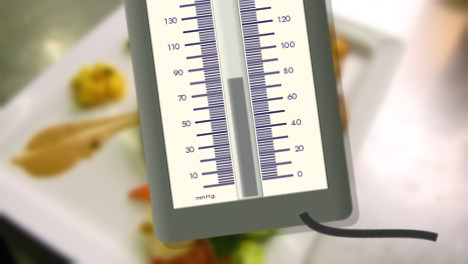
80 mmHg
